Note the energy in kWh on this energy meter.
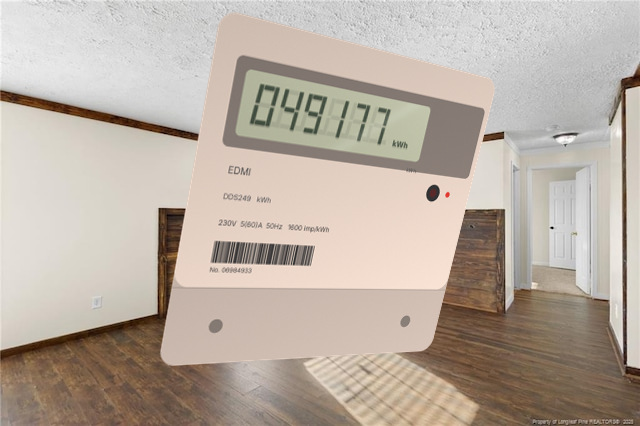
49177 kWh
